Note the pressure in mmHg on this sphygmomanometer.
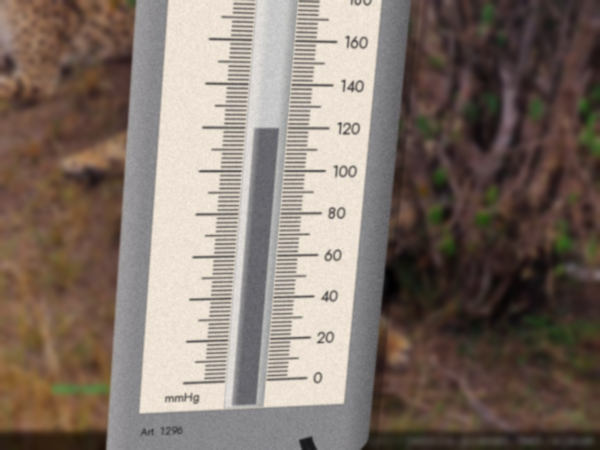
120 mmHg
